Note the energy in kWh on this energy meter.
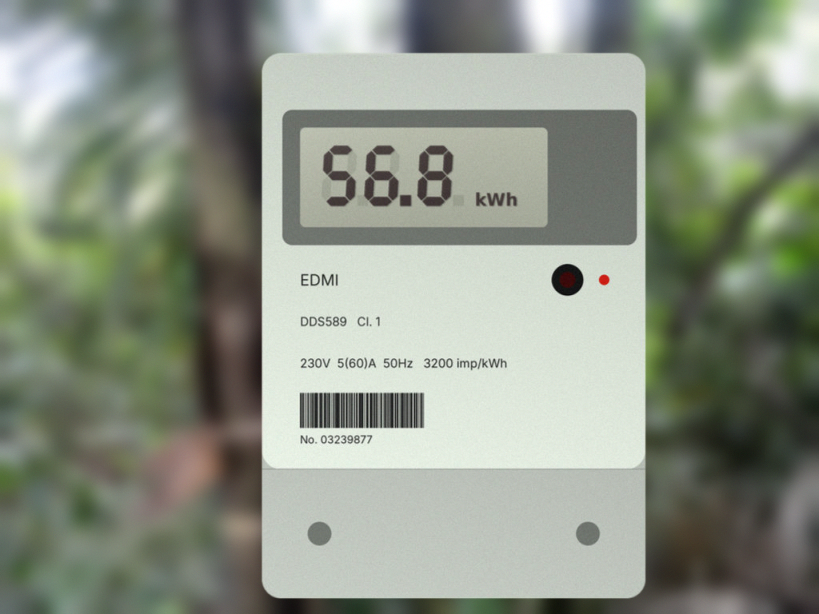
56.8 kWh
